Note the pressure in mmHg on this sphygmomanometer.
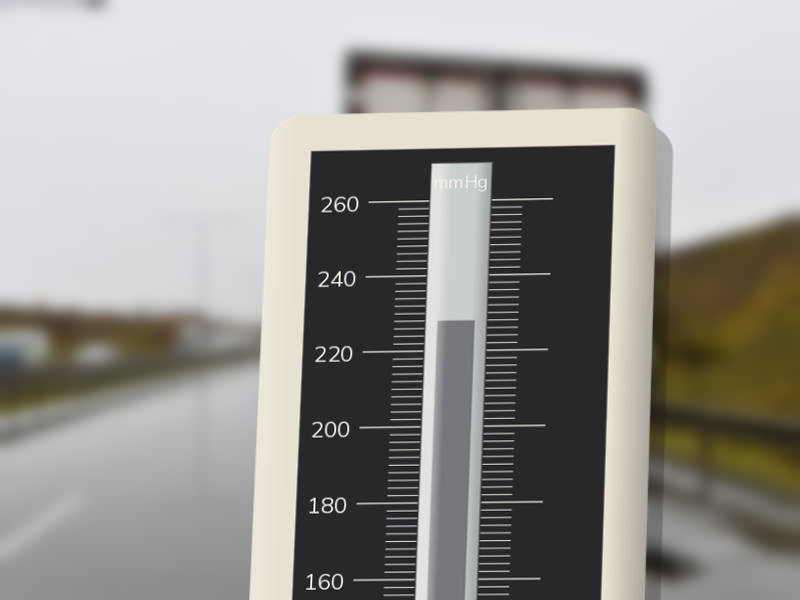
228 mmHg
